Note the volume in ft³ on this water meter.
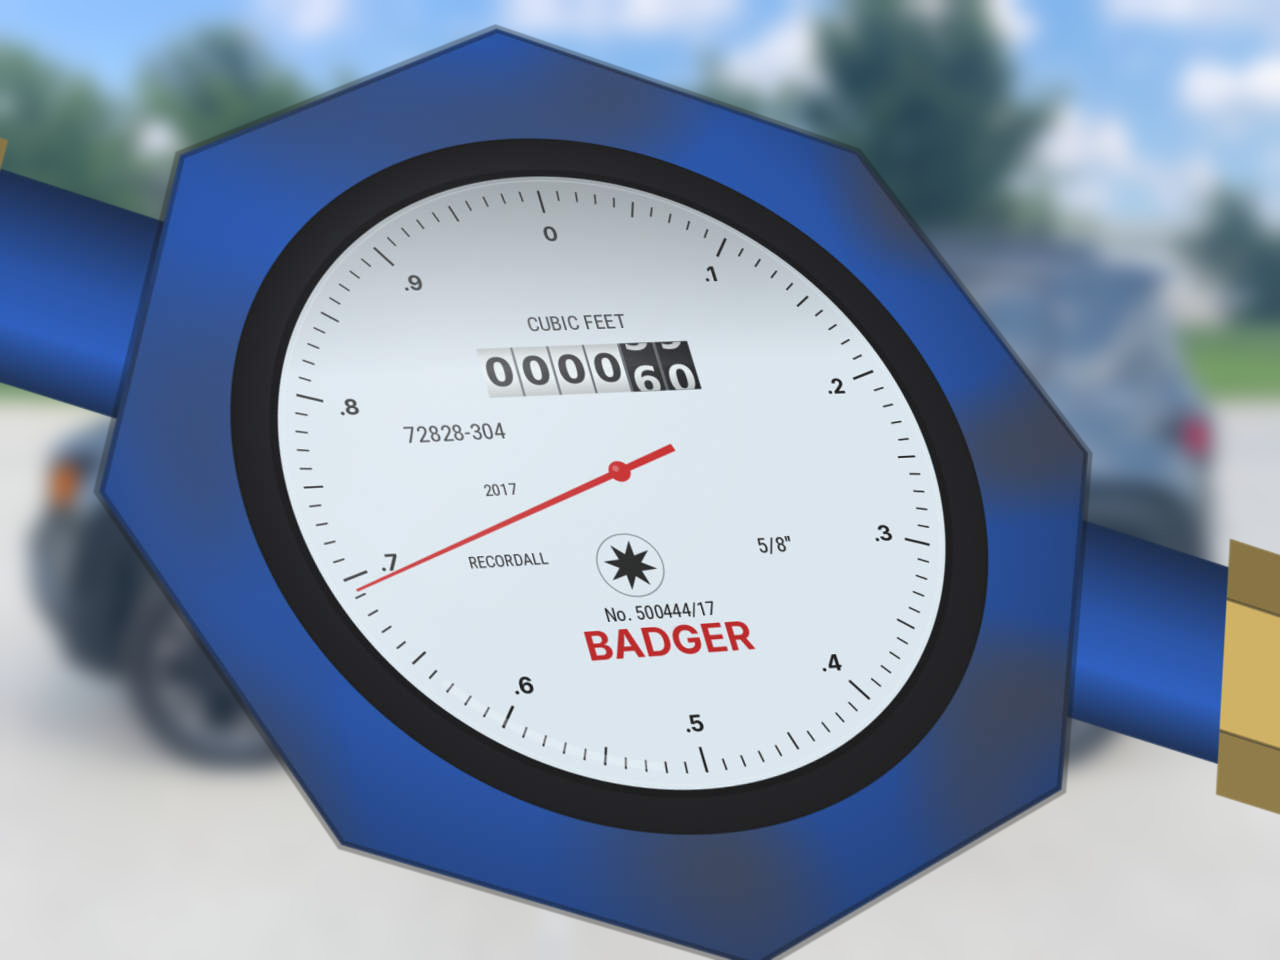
59.69 ft³
